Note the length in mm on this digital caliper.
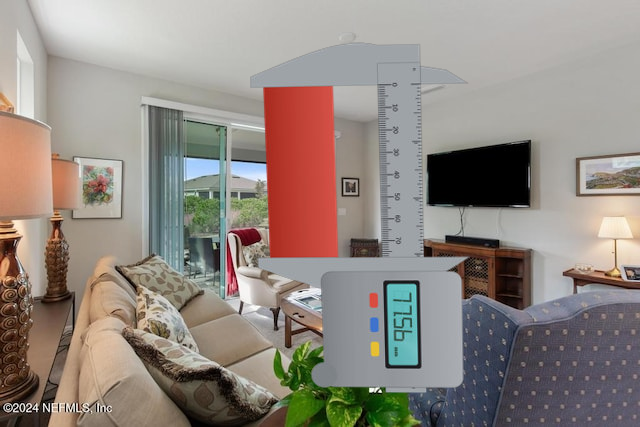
77.56 mm
